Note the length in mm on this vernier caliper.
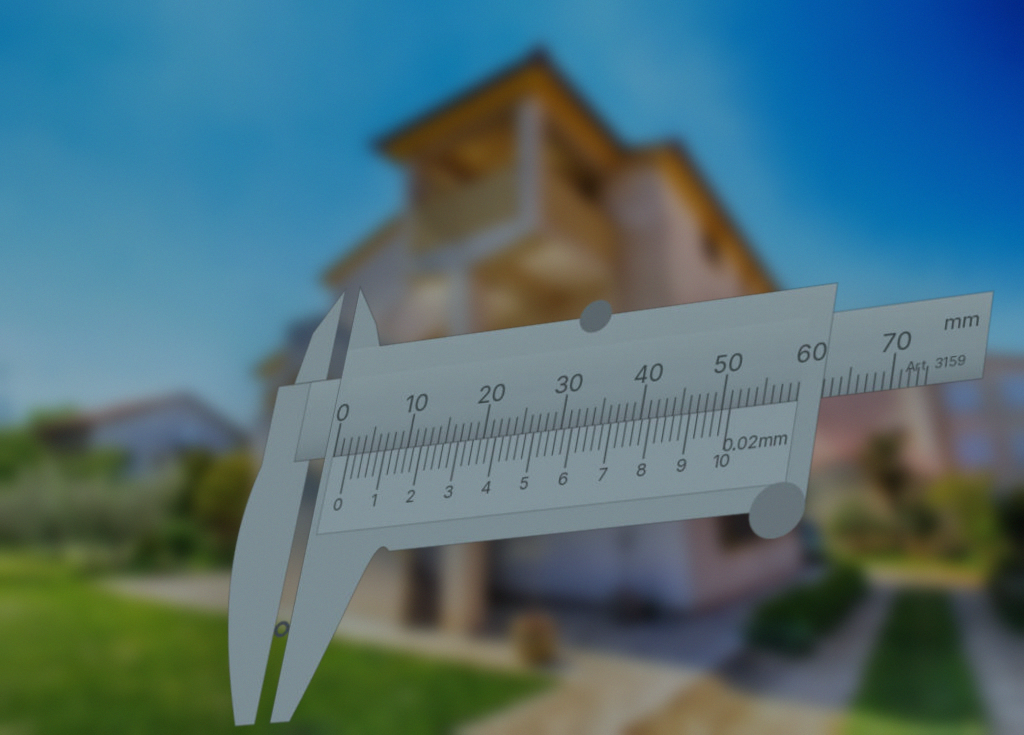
2.0 mm
